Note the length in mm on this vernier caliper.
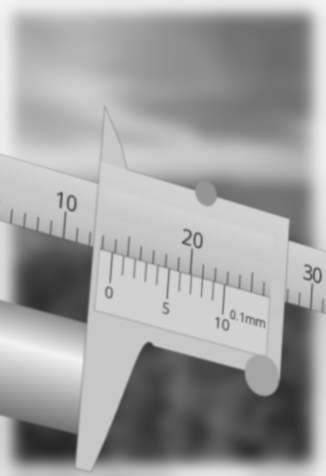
13.8 mm
